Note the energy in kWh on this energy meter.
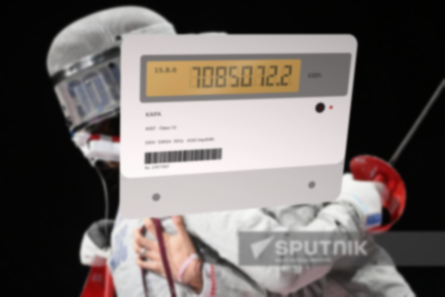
7085072.2 kWh
